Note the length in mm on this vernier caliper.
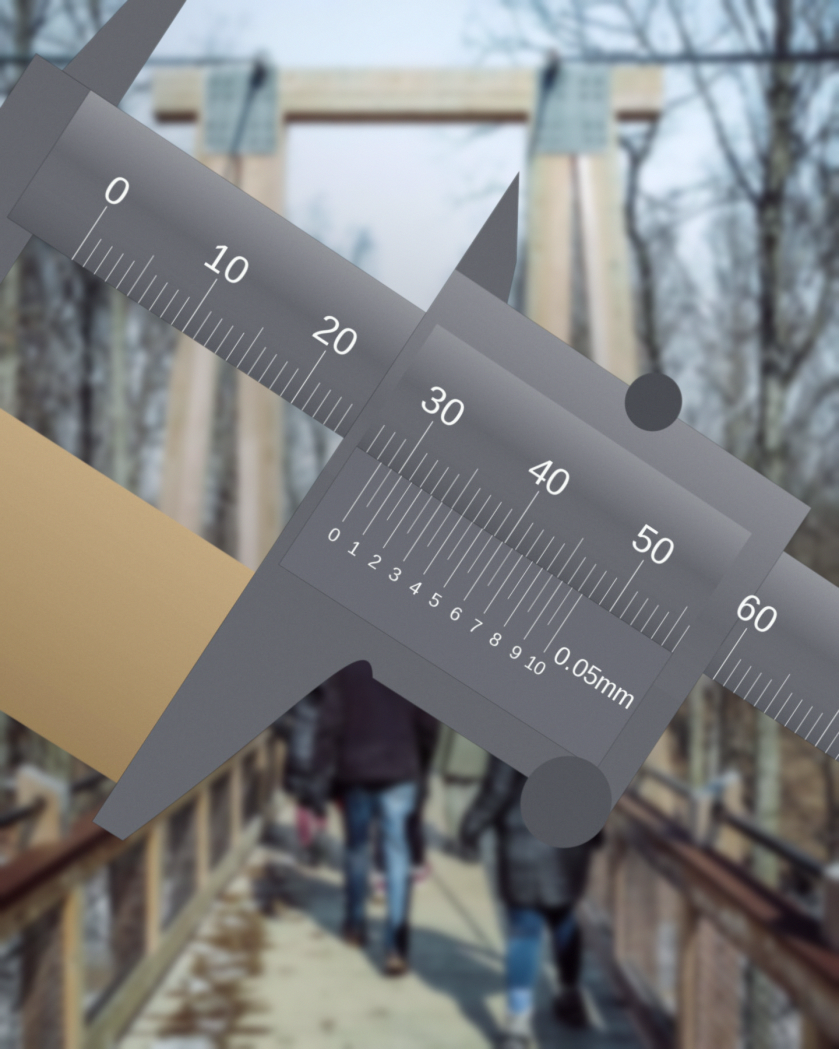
28.4 mm
